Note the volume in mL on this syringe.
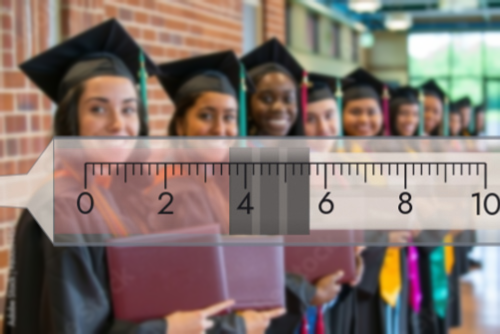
3.6 mL
